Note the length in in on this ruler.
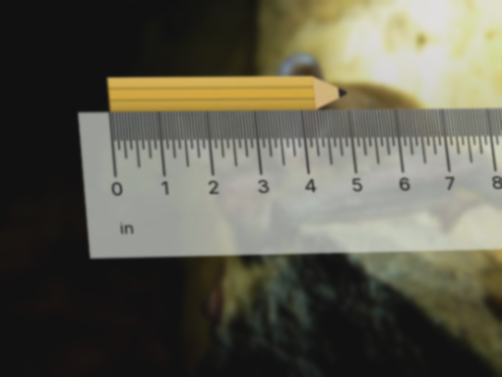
5 in
